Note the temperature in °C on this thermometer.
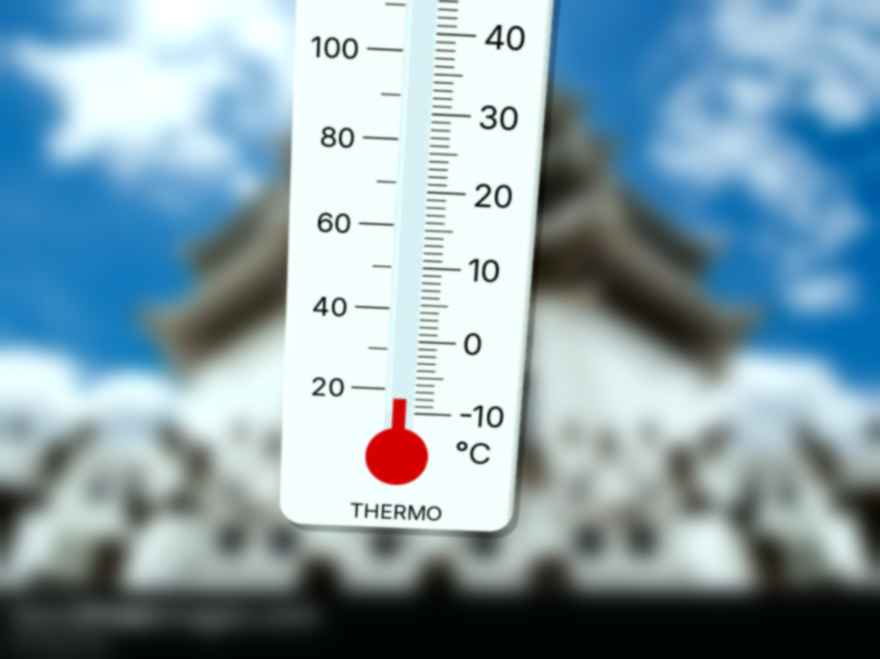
-8 °C
